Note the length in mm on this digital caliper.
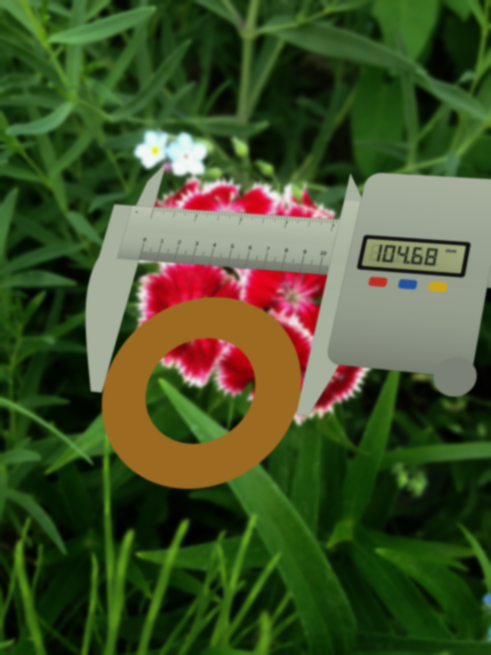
104.68 mm
